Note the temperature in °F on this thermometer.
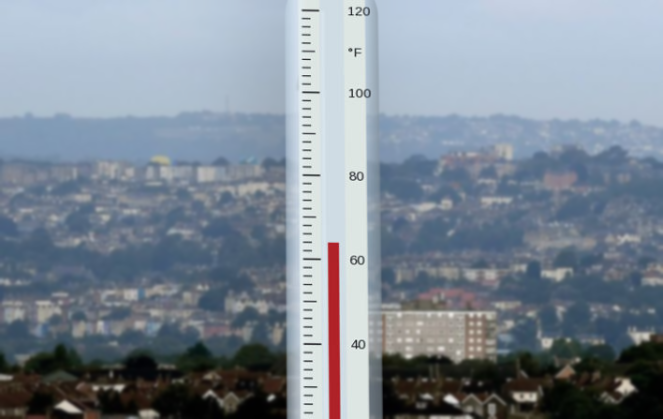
64 °F
